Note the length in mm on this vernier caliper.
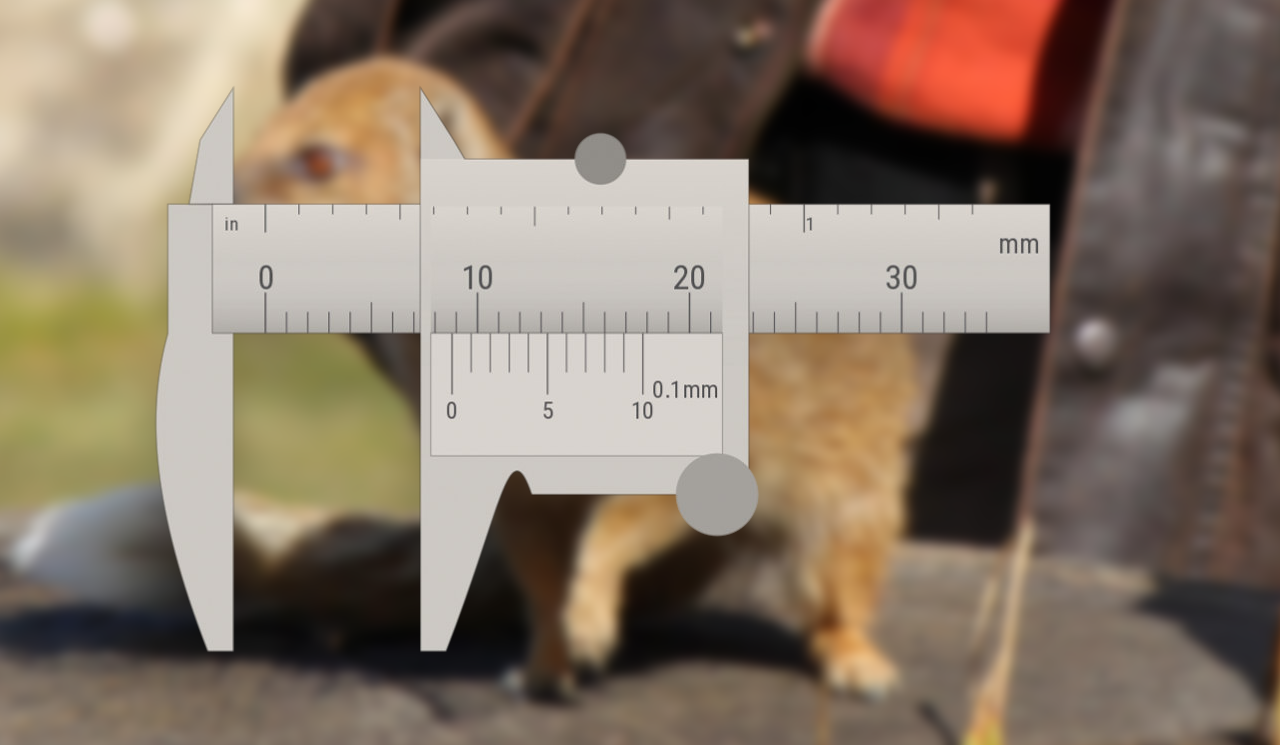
8.8 mm
